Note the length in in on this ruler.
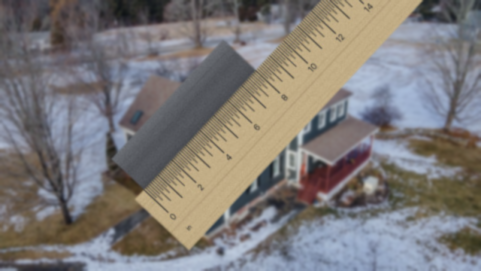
8 in
